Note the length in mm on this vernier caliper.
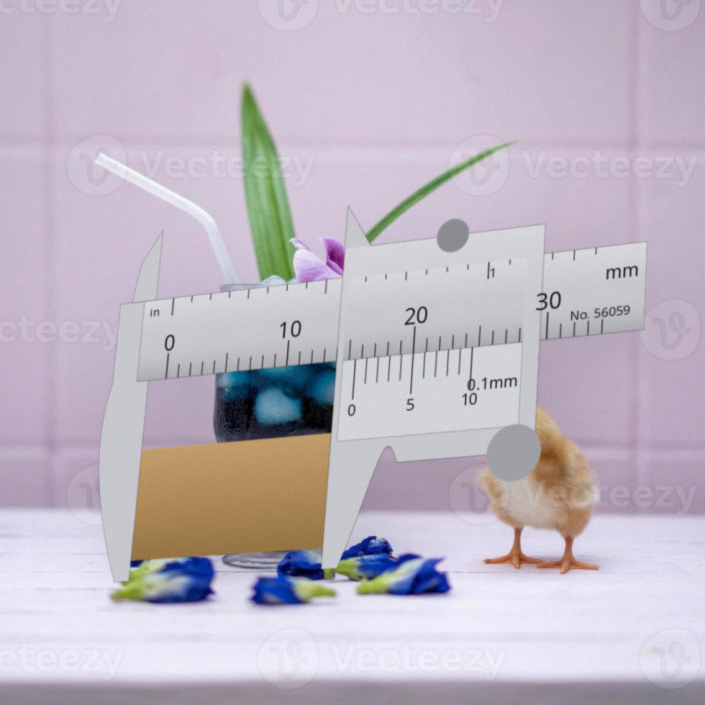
15.5 mm
